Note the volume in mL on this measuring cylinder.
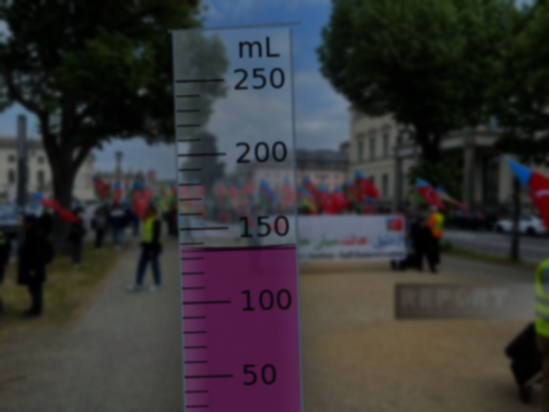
135 mL
